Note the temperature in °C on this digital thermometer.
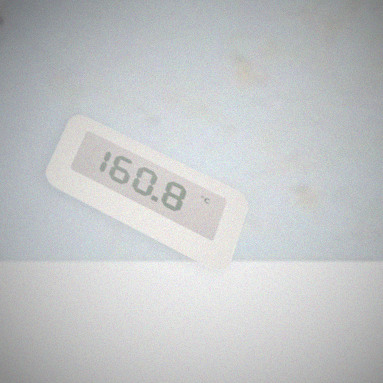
160.8 °C
